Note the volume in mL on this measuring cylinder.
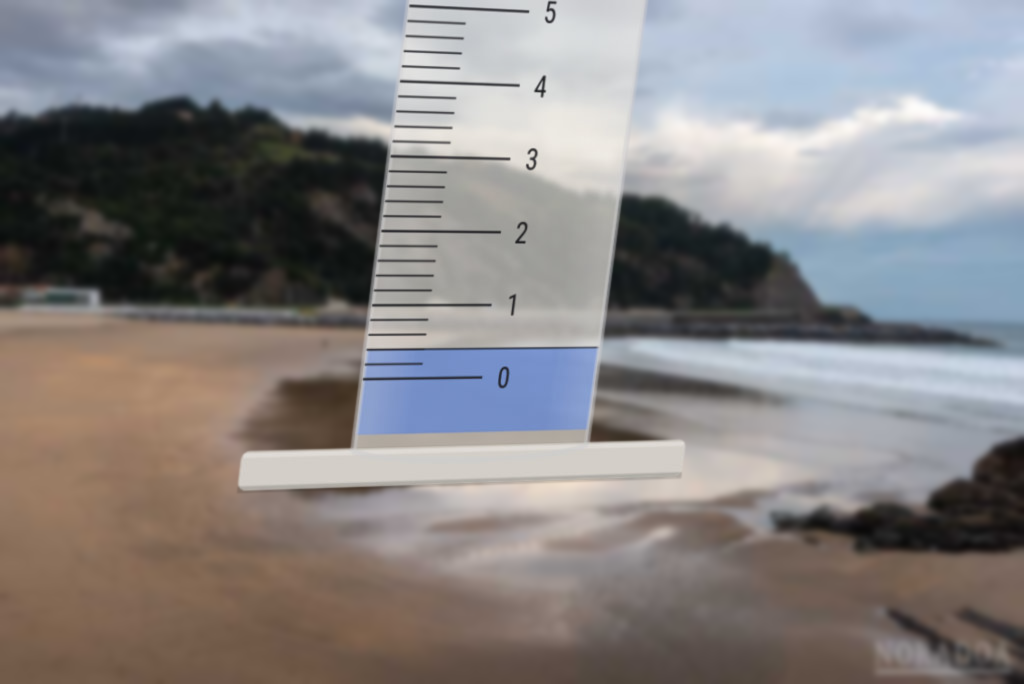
0.4 mL
